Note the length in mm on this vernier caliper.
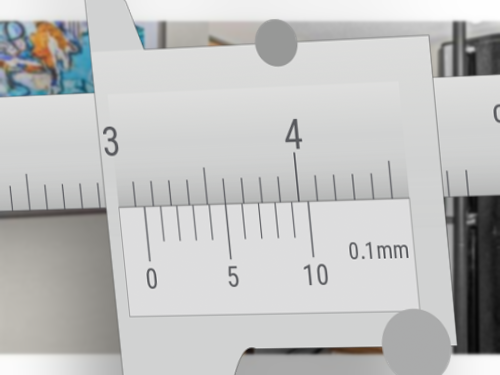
31.5 mm
